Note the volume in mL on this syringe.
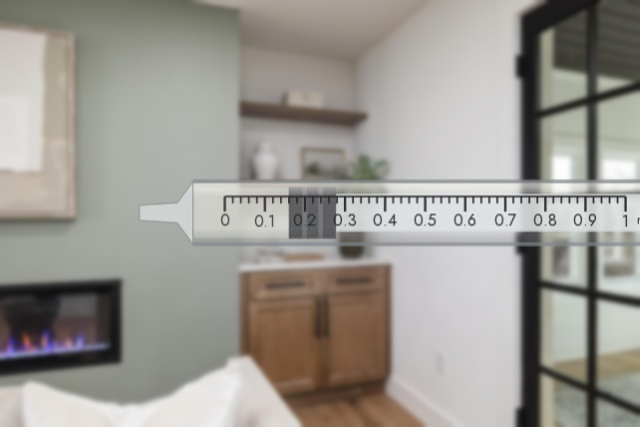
0.16 mL
